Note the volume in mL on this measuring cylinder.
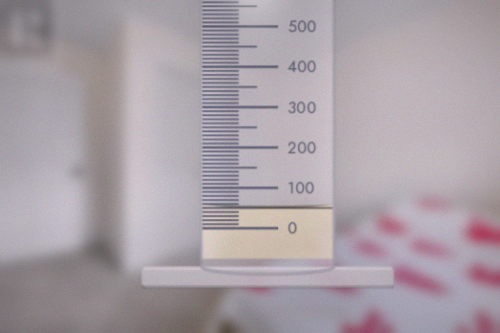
50 mL
